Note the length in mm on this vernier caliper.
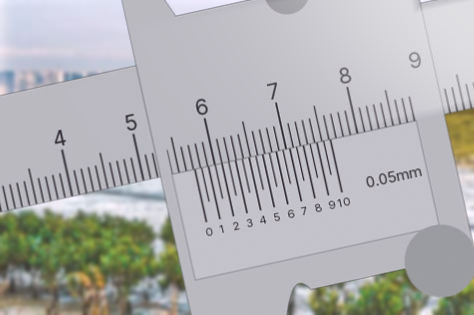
57.2 mm
